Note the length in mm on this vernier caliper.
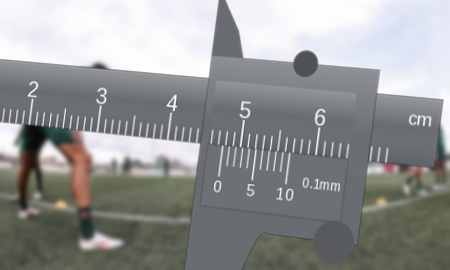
47.6 mm
